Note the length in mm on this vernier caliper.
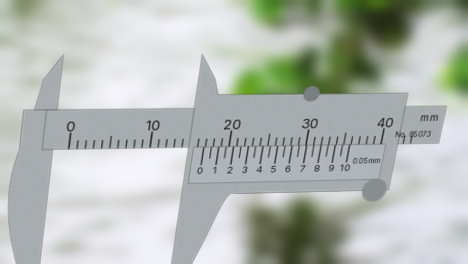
16.8 mm
